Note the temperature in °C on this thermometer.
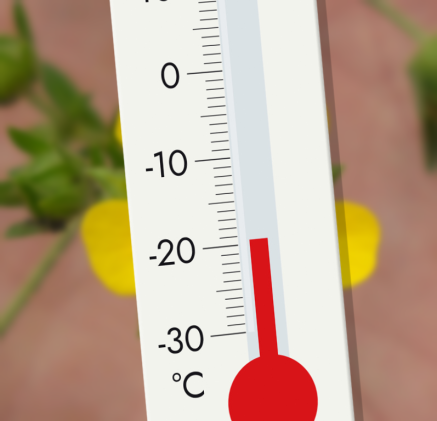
-19.5 °C
